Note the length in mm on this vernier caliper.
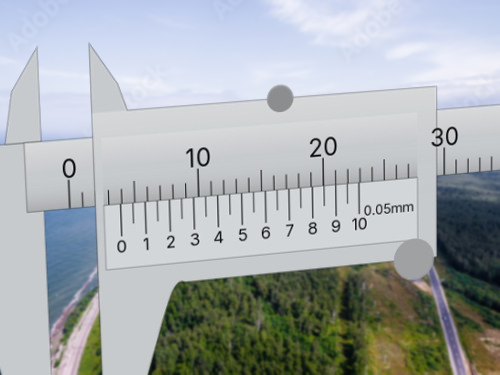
3.9 mm
